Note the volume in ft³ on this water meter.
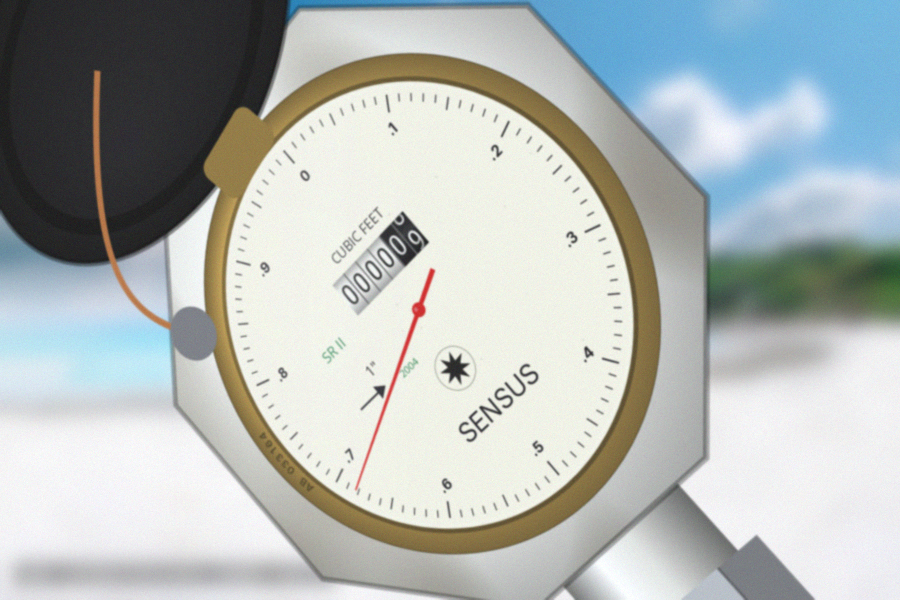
8.68 ft³
